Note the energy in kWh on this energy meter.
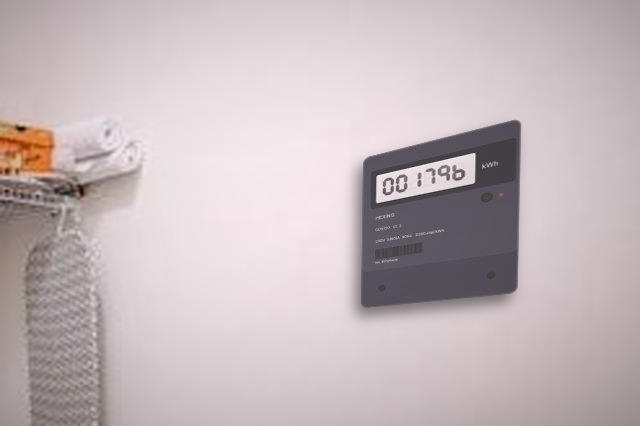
1796 kWh
